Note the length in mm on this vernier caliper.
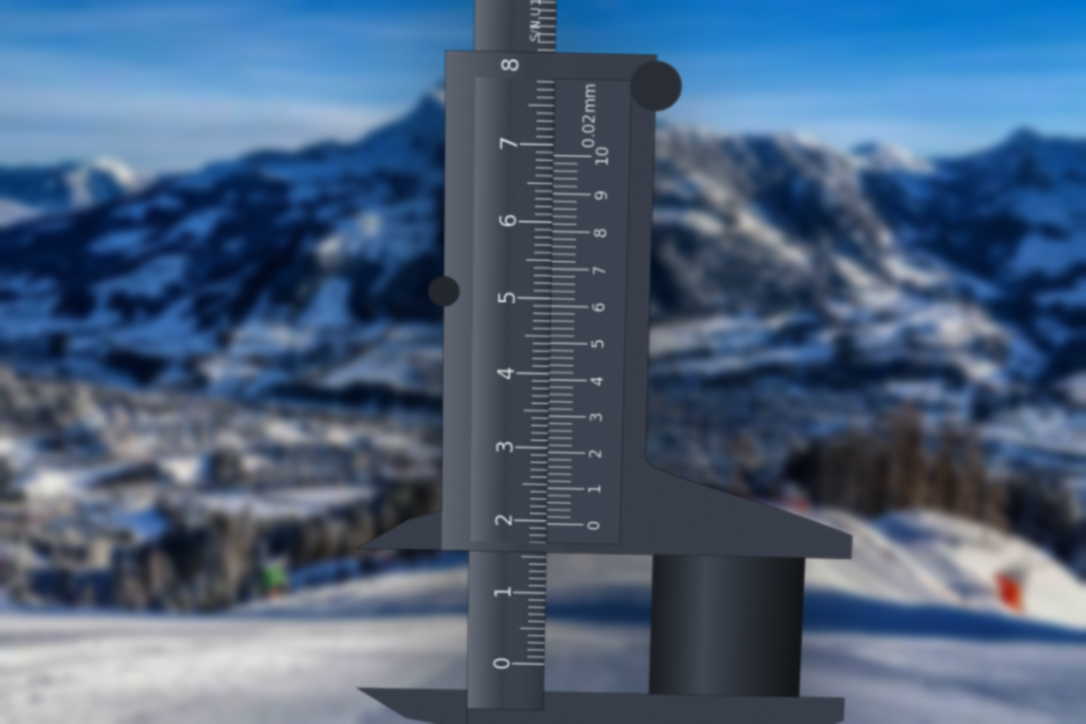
19.6 mm
